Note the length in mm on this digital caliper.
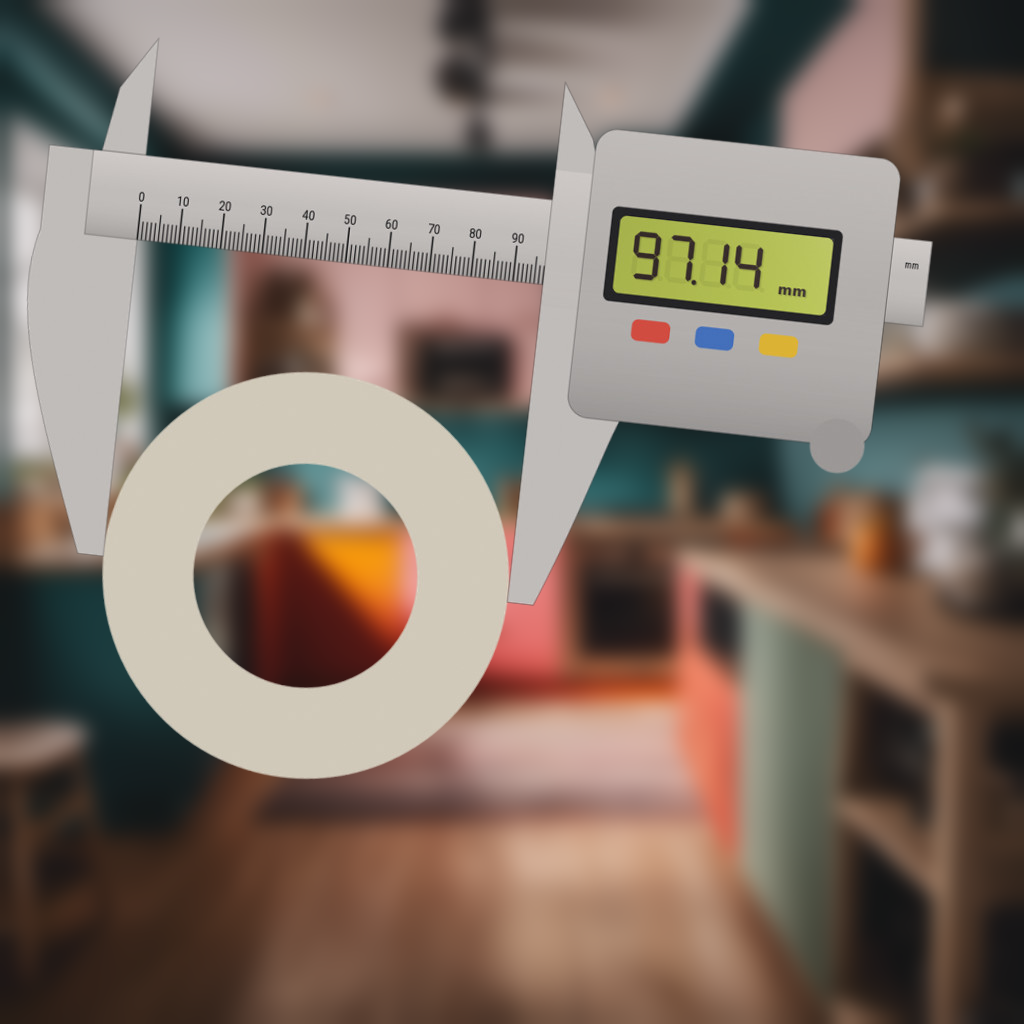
97.14 mm
